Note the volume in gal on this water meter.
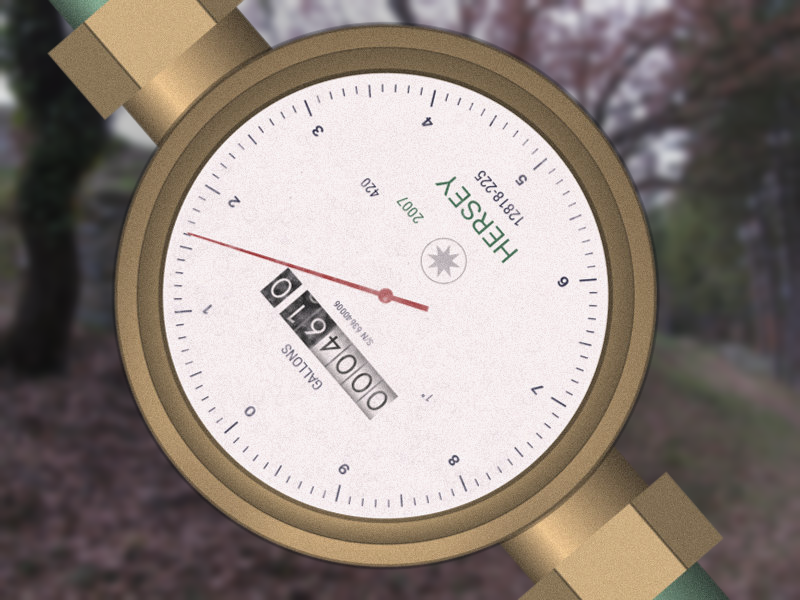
4611.6 gal
